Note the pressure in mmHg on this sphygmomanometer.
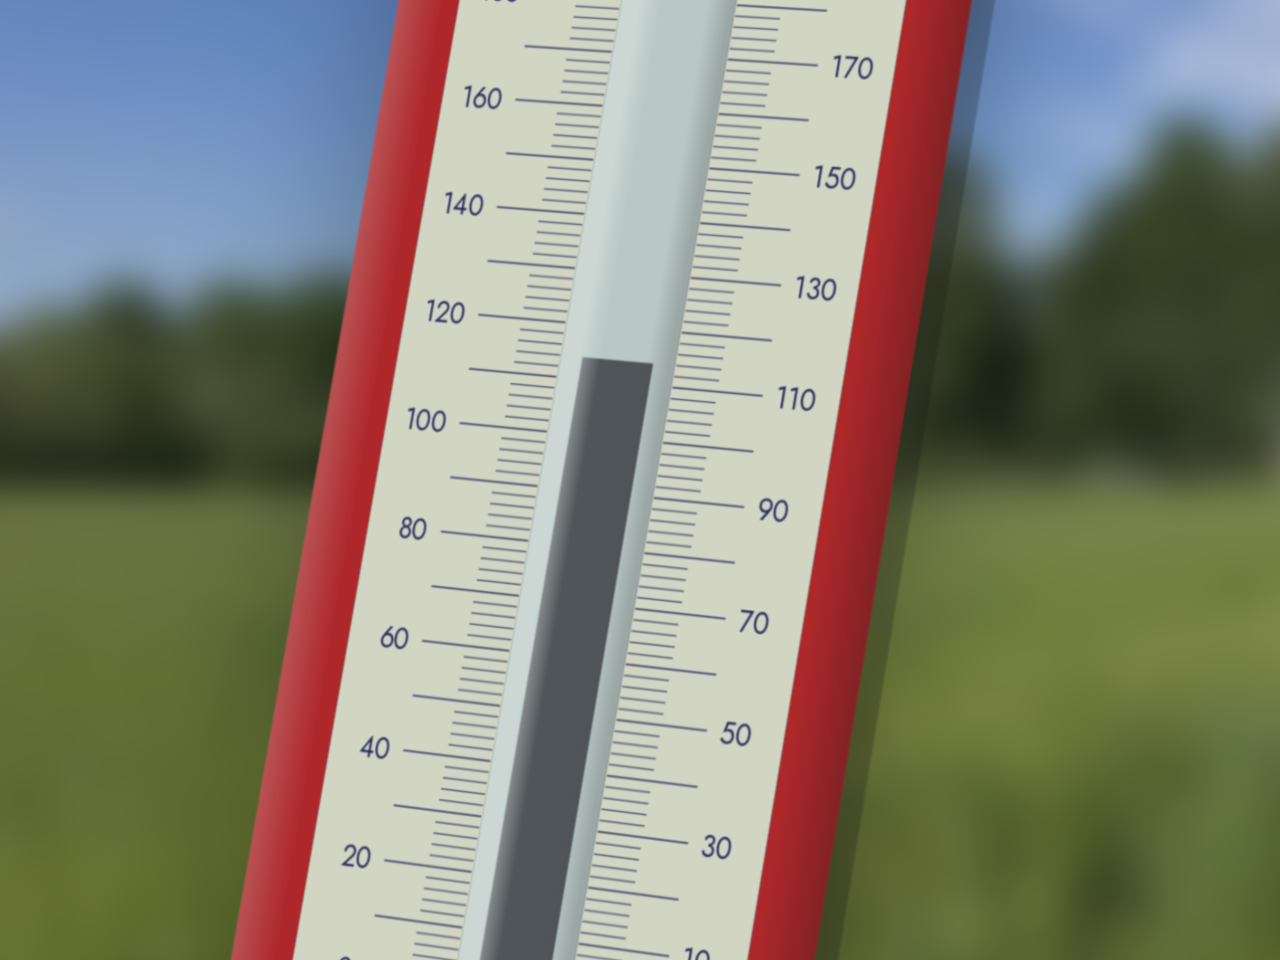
114 mmHg
